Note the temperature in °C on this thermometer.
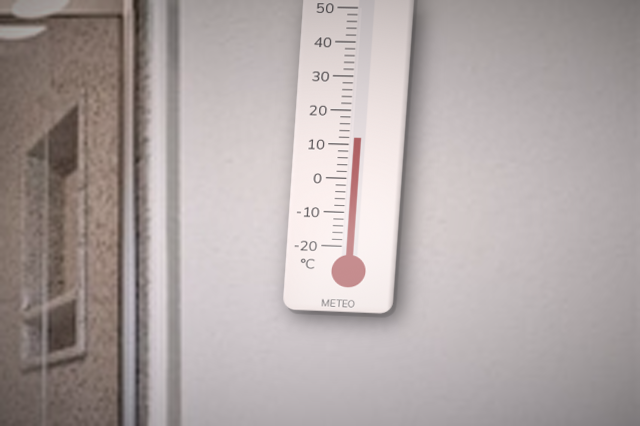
12 °C
